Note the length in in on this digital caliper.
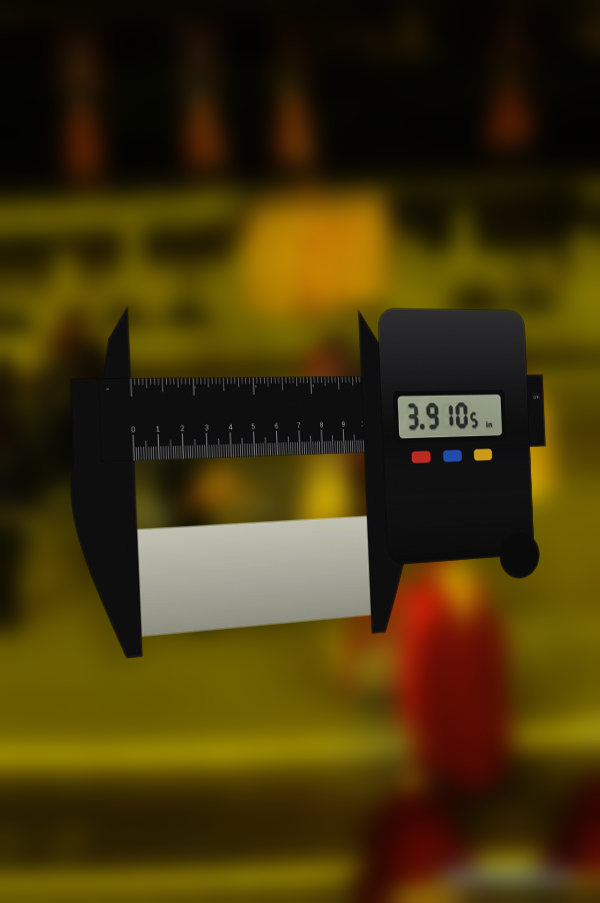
3.9105 in
